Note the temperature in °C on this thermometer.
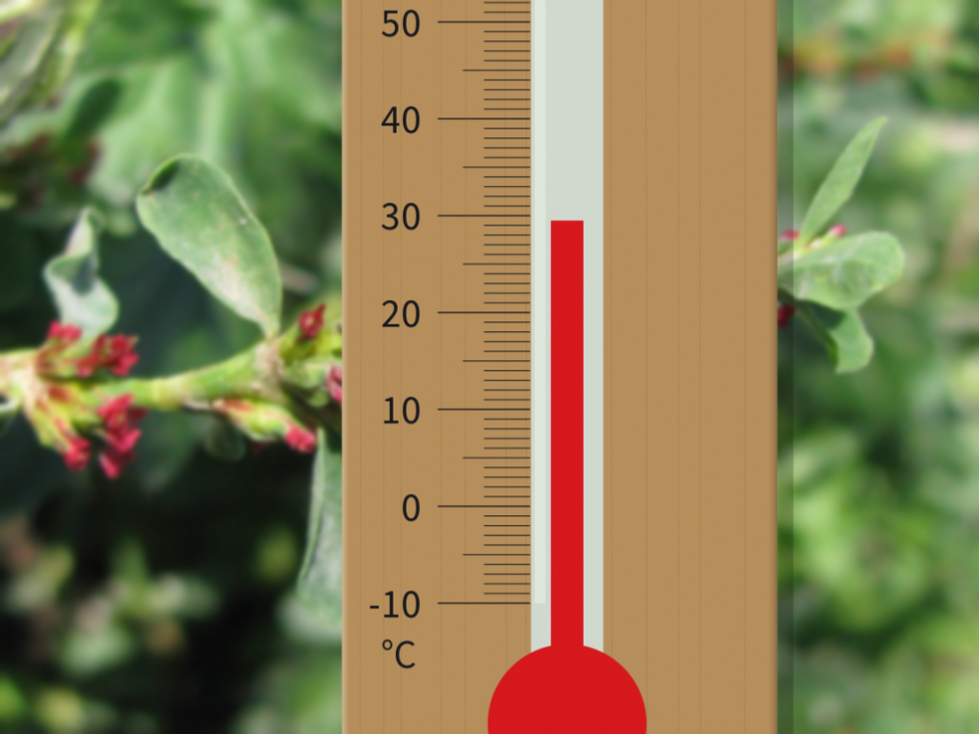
29.5 °C
